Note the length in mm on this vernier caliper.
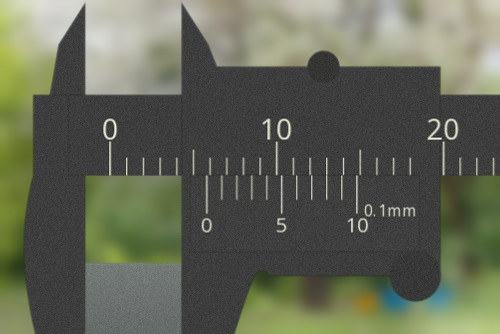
5.8 mm
